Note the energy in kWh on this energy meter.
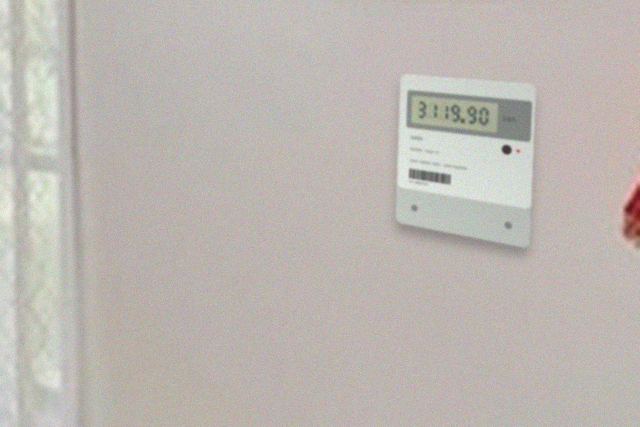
3119.90 kWh
